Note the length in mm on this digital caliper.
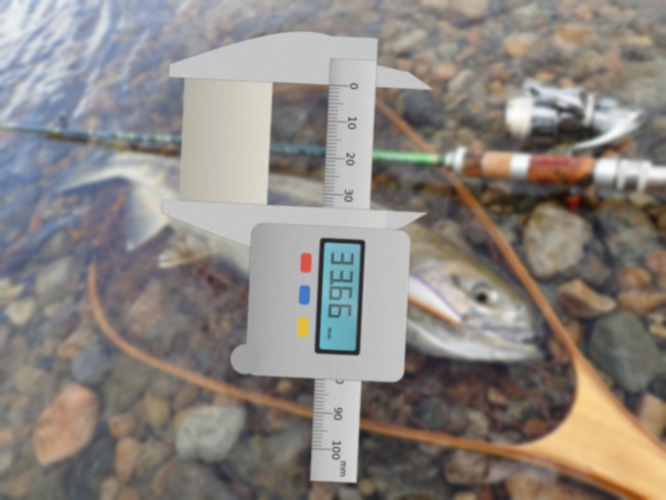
33.66 mm
